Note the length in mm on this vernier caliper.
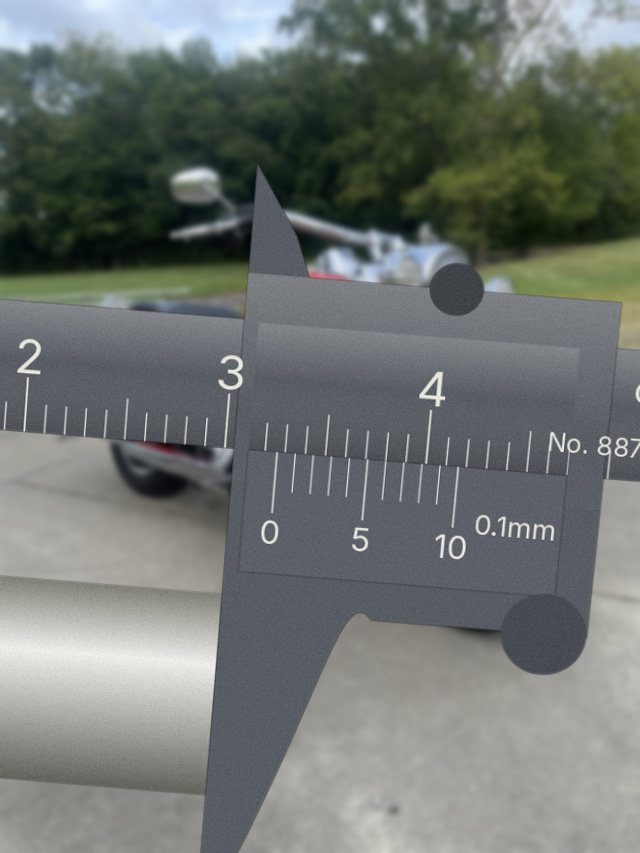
32.6 mm
